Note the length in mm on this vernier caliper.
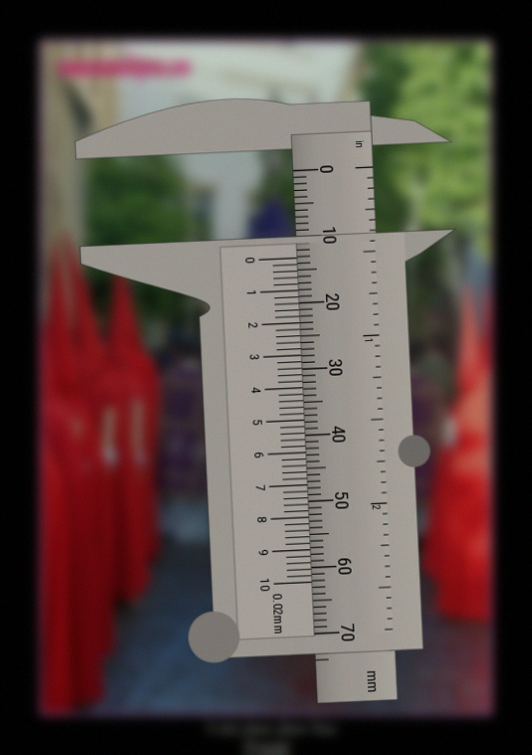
13.2 mm
